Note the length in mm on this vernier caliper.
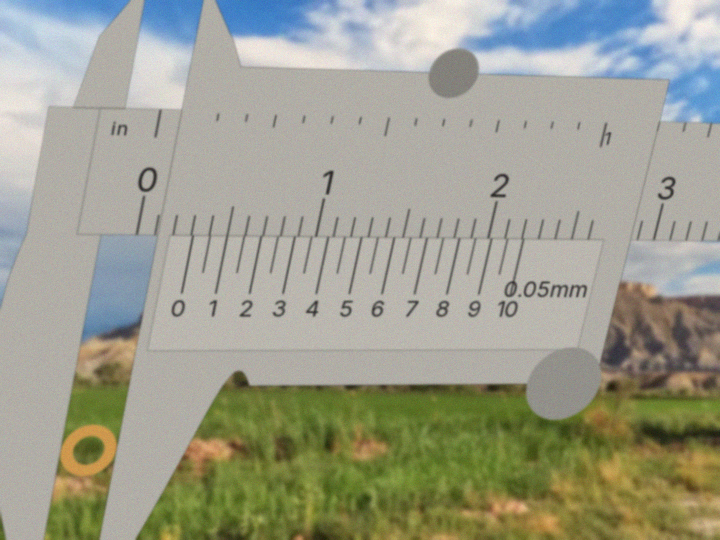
3.1 mm
